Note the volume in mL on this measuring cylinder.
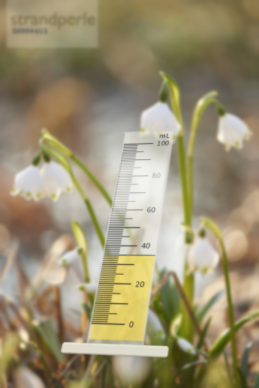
35 mL
